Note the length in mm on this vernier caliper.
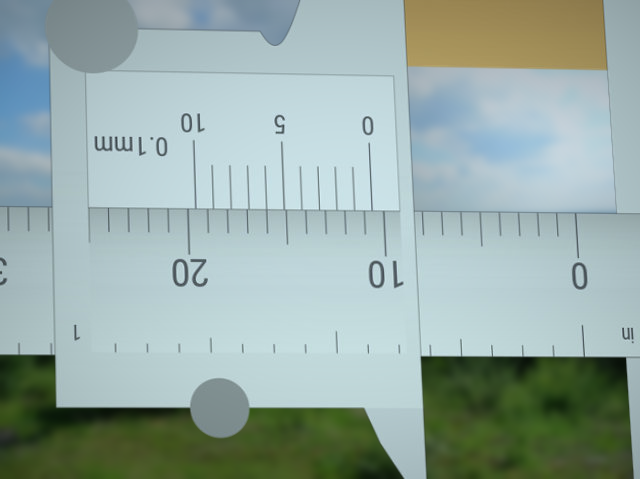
10.6 mm
